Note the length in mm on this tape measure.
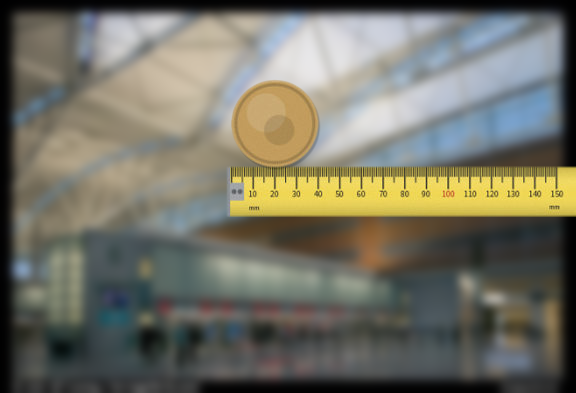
40 mm
